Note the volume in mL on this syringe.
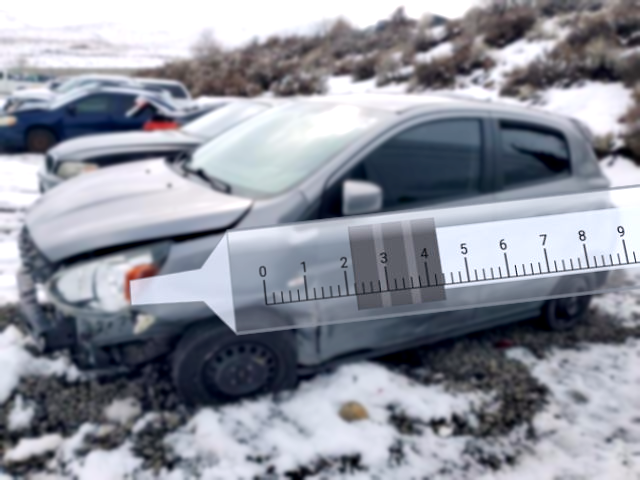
2.2 mL
